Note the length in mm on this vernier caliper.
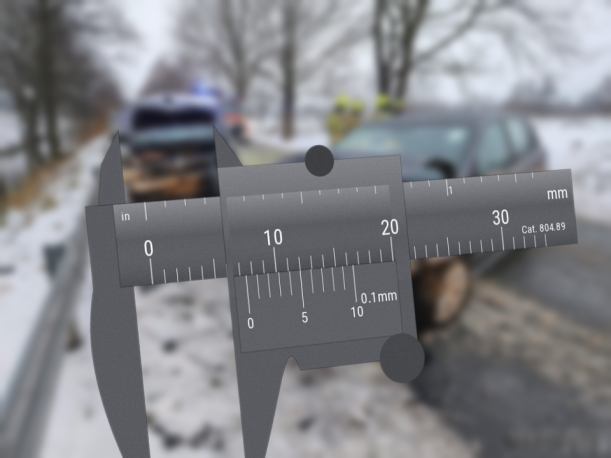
7.5 mm
